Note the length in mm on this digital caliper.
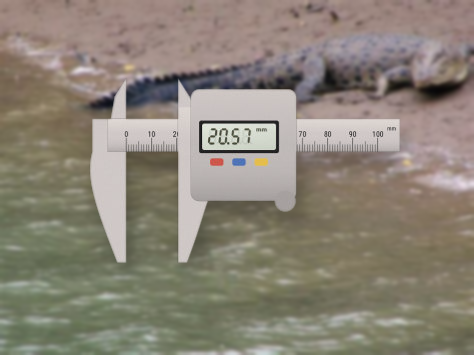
20.57 mm
